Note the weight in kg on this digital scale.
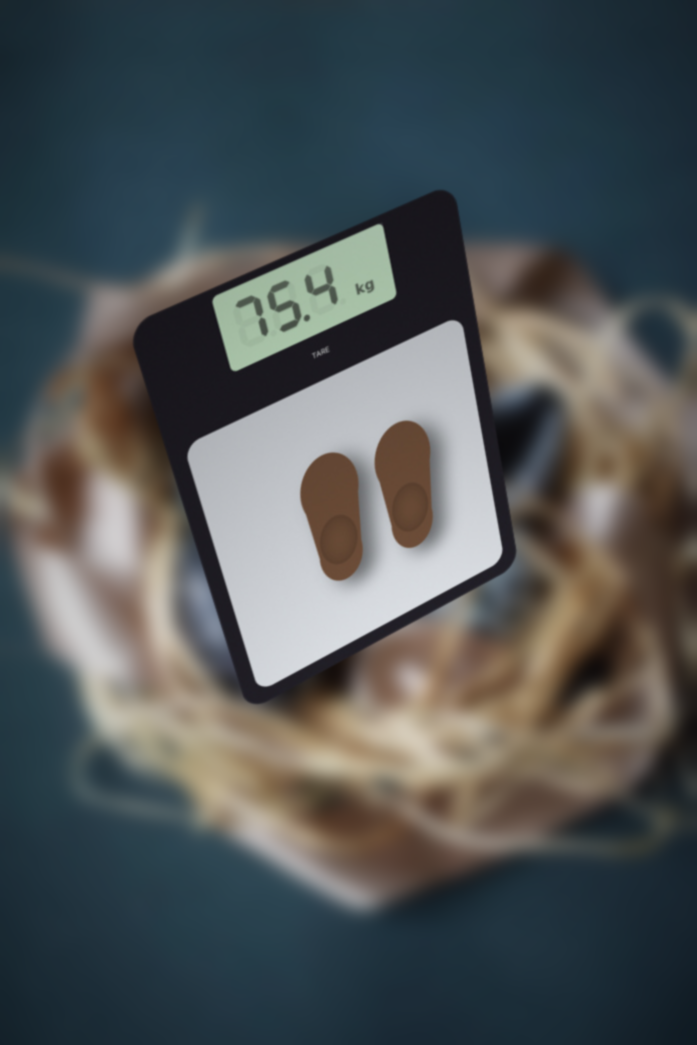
75.4 kg
